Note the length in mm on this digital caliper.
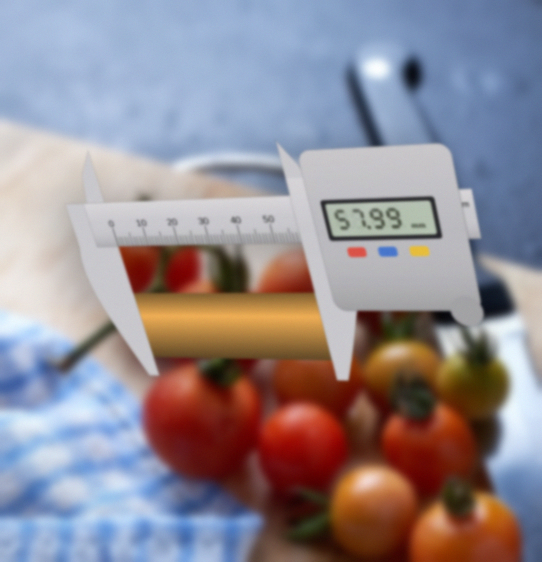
57.99 mm
